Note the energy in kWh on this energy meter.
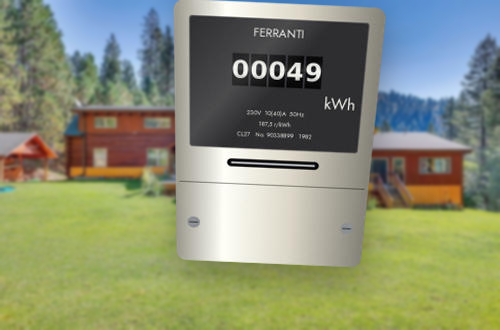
49 kWh
